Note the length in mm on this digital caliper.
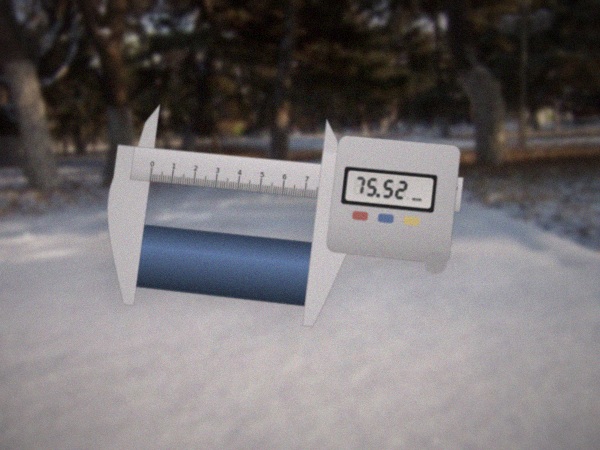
75.52 mm
